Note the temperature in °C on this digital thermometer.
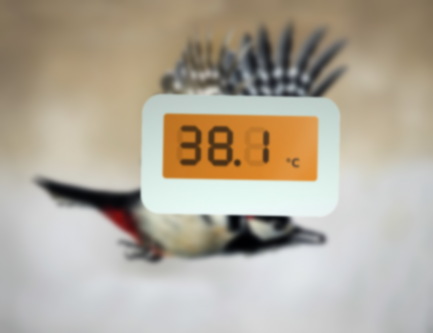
38.1 °C
